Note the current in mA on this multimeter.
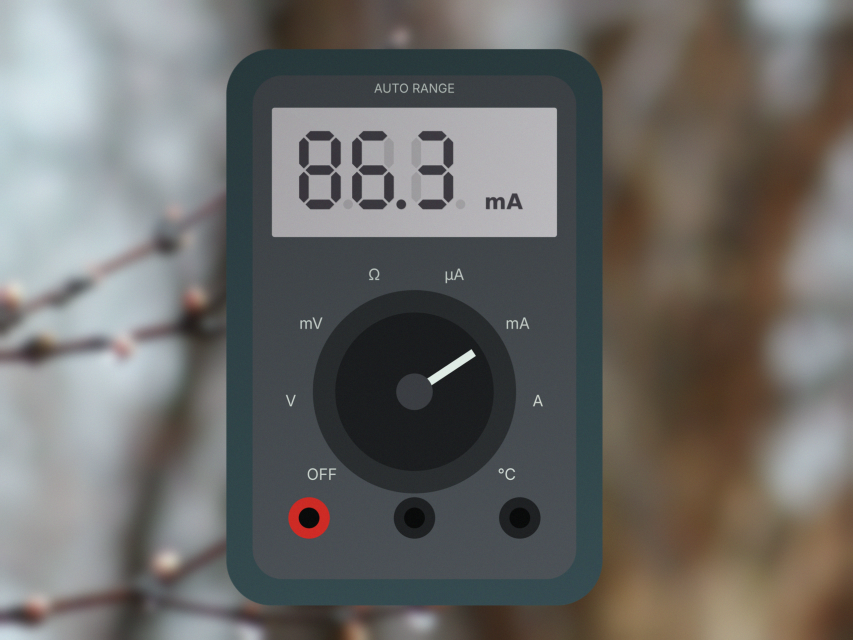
86.3 mA
